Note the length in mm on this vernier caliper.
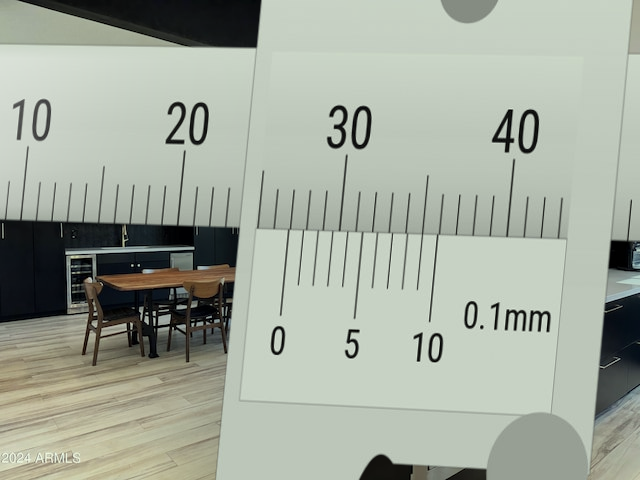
26.9 mm
